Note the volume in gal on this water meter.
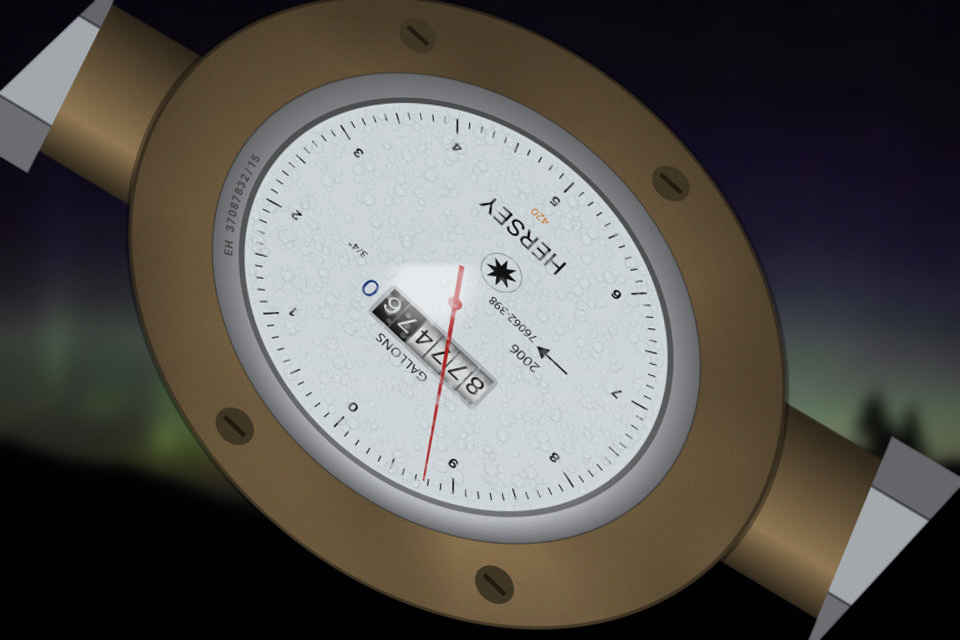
8774759.2 gal
